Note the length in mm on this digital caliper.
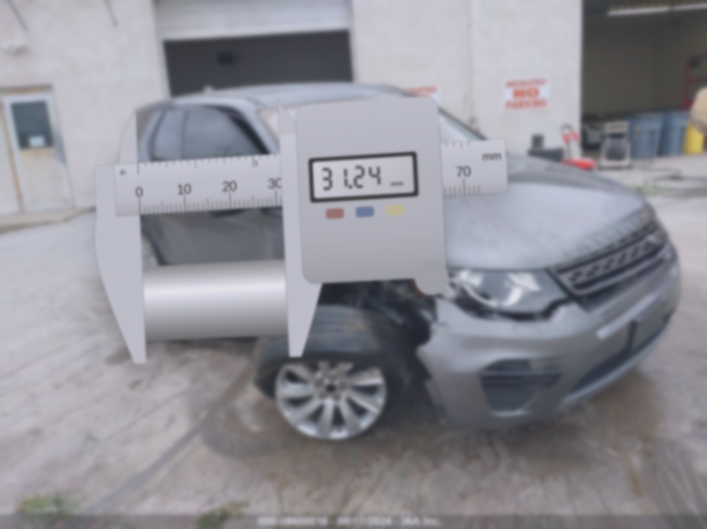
31.24 mm
